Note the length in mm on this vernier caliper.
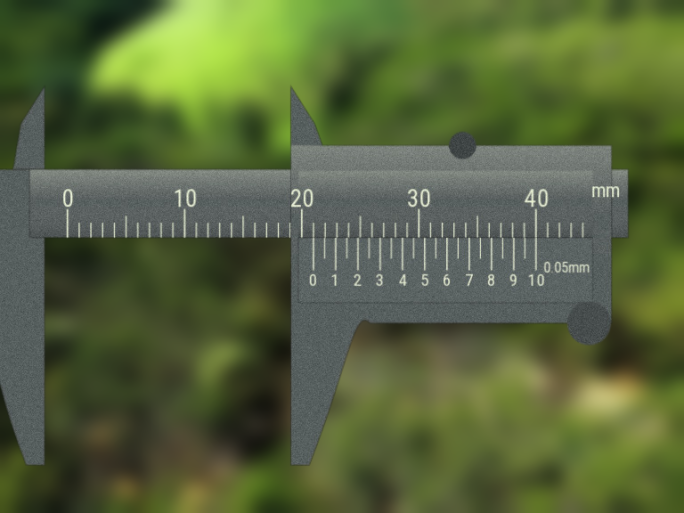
21.0 mm
